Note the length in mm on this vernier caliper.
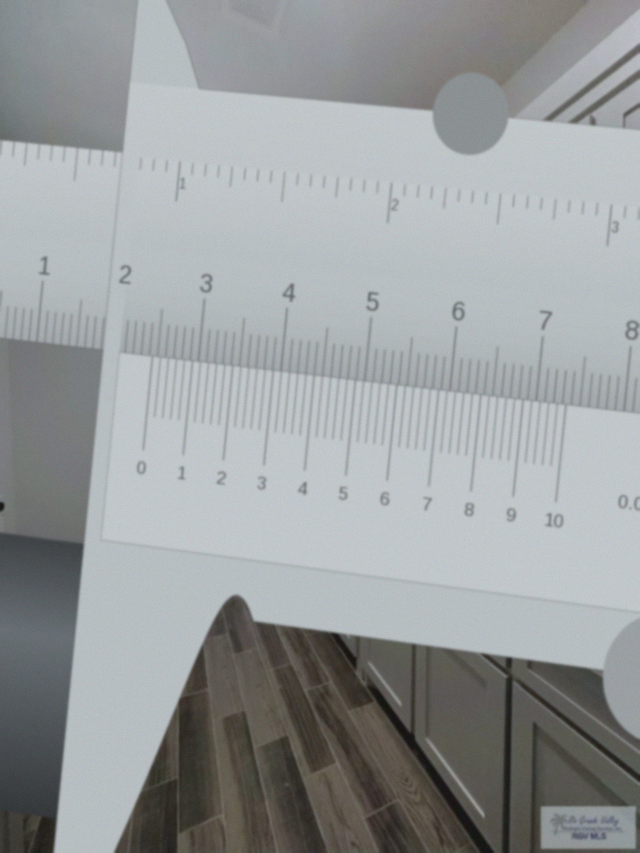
24.4 mm
